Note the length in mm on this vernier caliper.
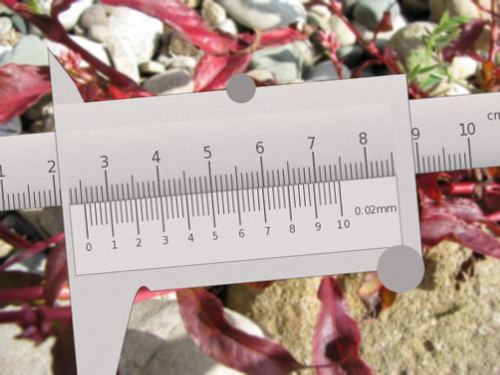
25.5 mm
